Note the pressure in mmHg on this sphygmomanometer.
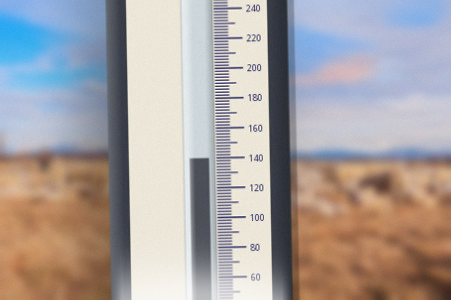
140 mmHg
